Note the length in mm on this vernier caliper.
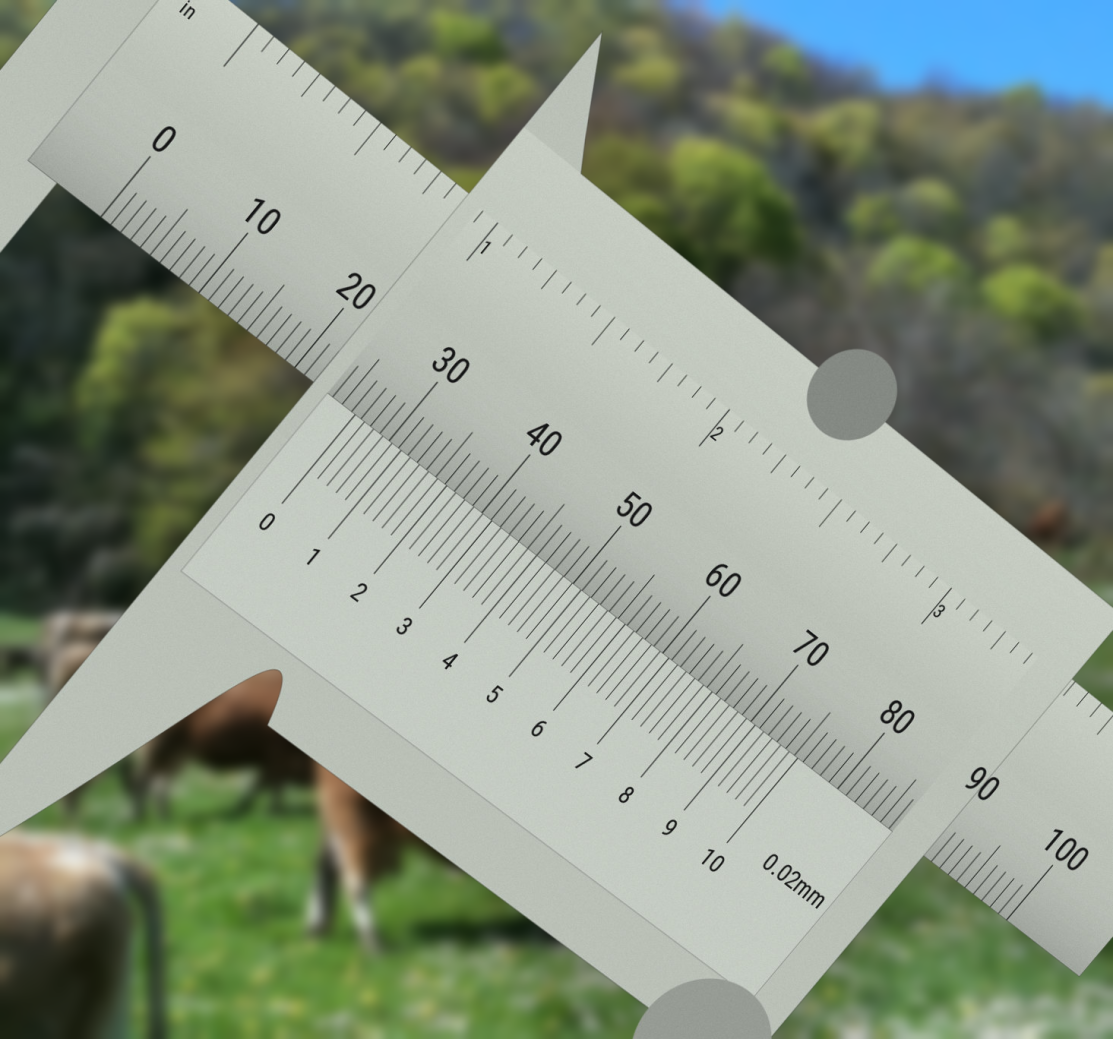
26.4 mm
